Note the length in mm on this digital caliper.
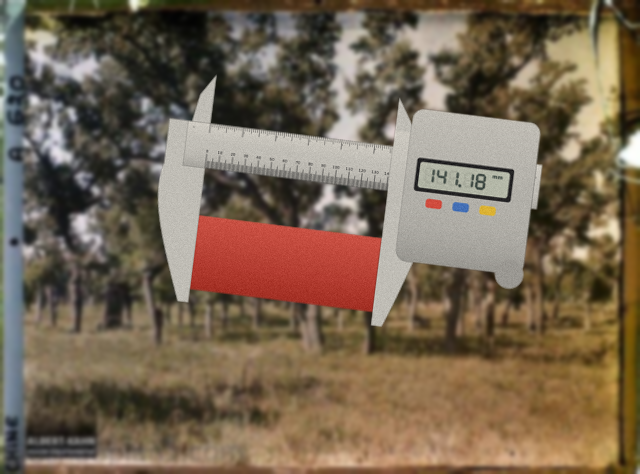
141.18 mm
